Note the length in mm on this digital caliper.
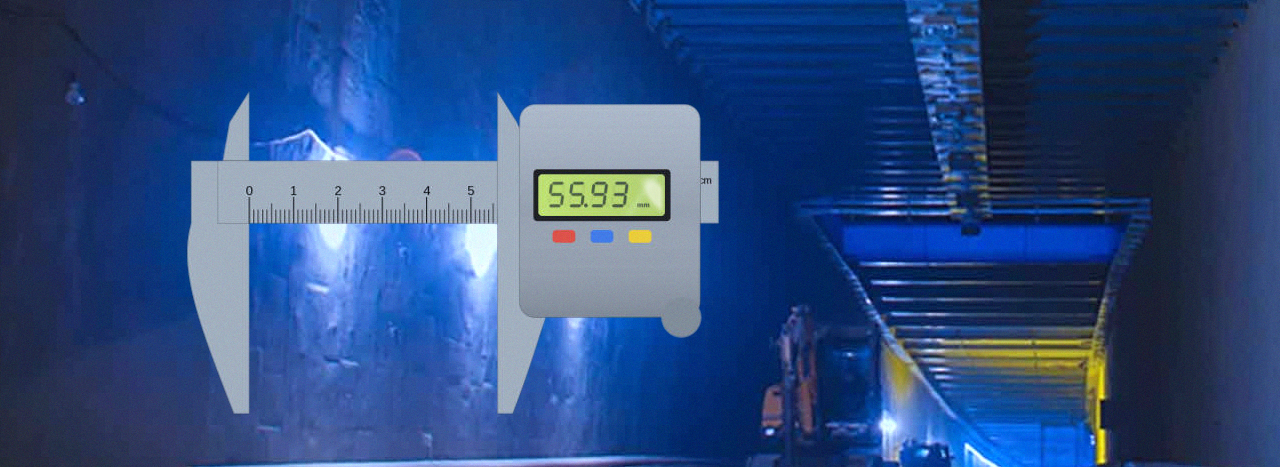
55.93 mm
